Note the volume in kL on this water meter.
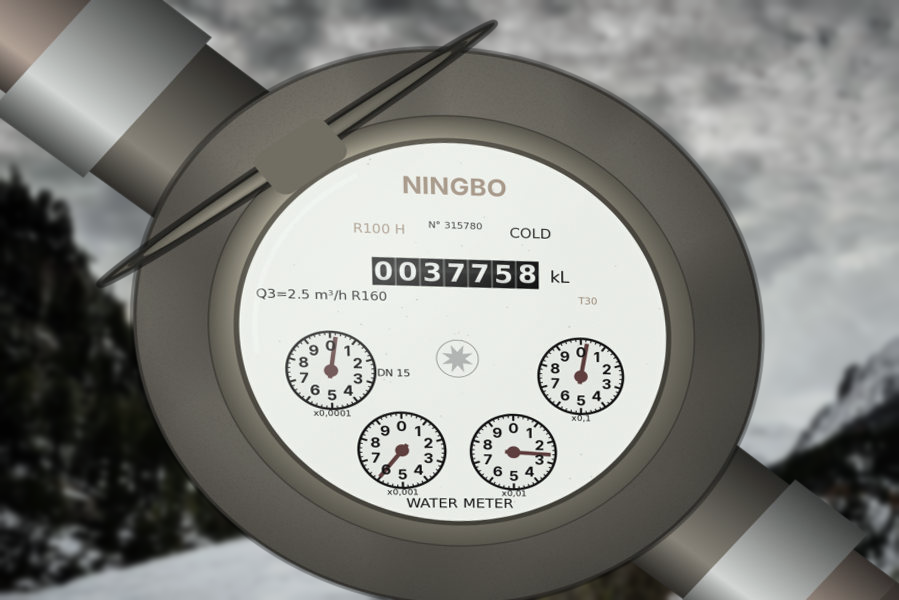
37758.0260 kL
